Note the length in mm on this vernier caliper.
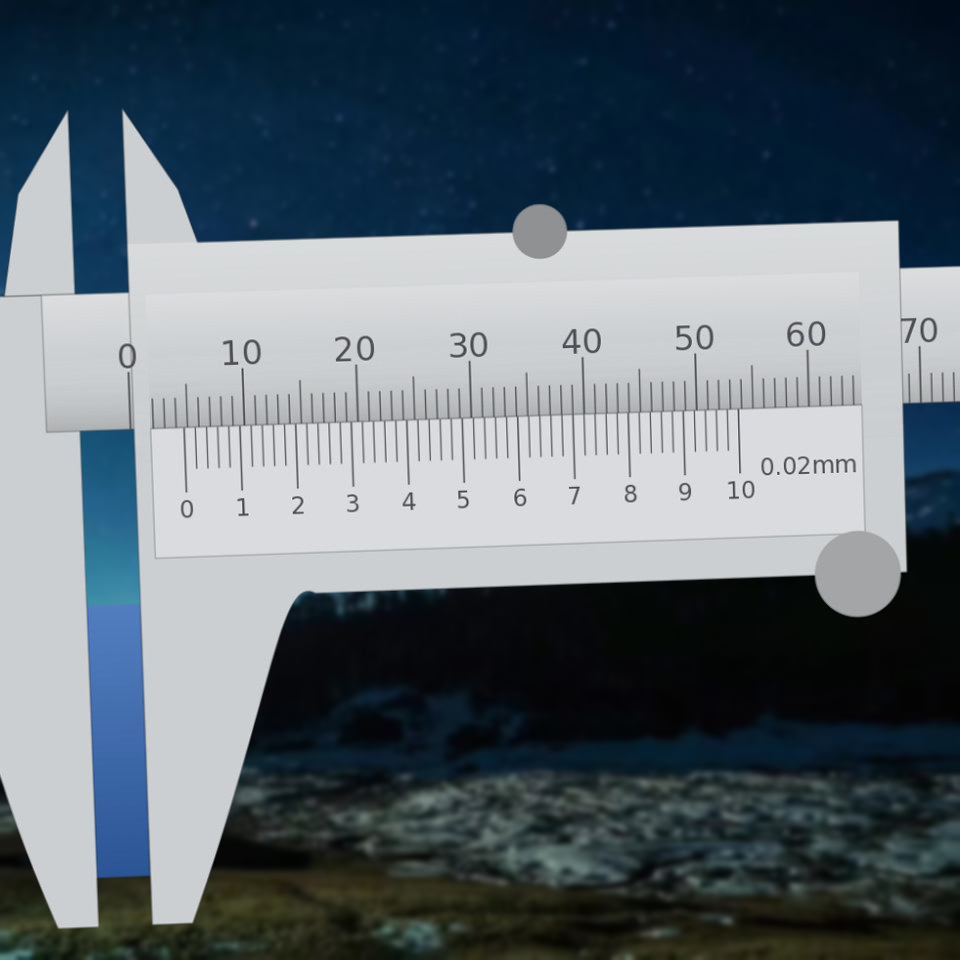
4.7 mm
